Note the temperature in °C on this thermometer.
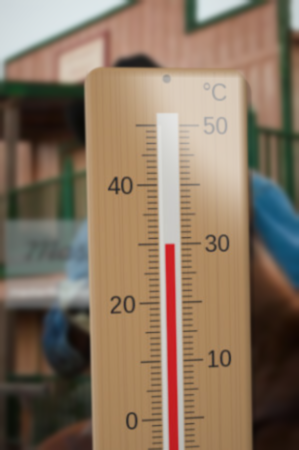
30 °C
